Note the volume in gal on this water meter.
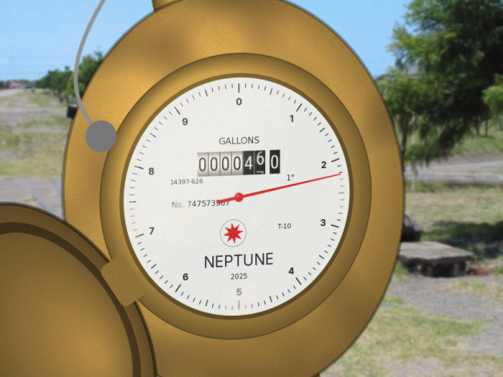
462.2 gal
